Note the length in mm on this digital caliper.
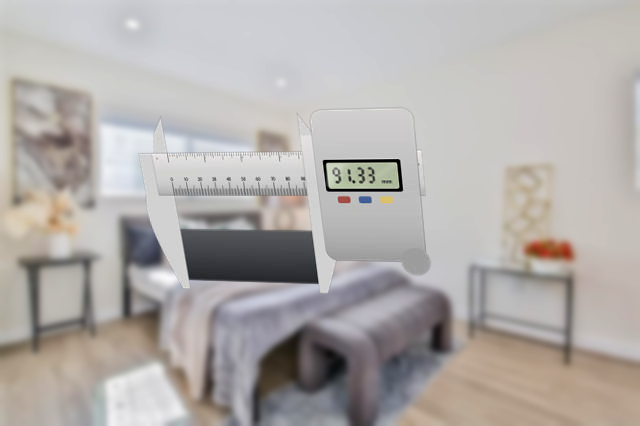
91.33 mm
